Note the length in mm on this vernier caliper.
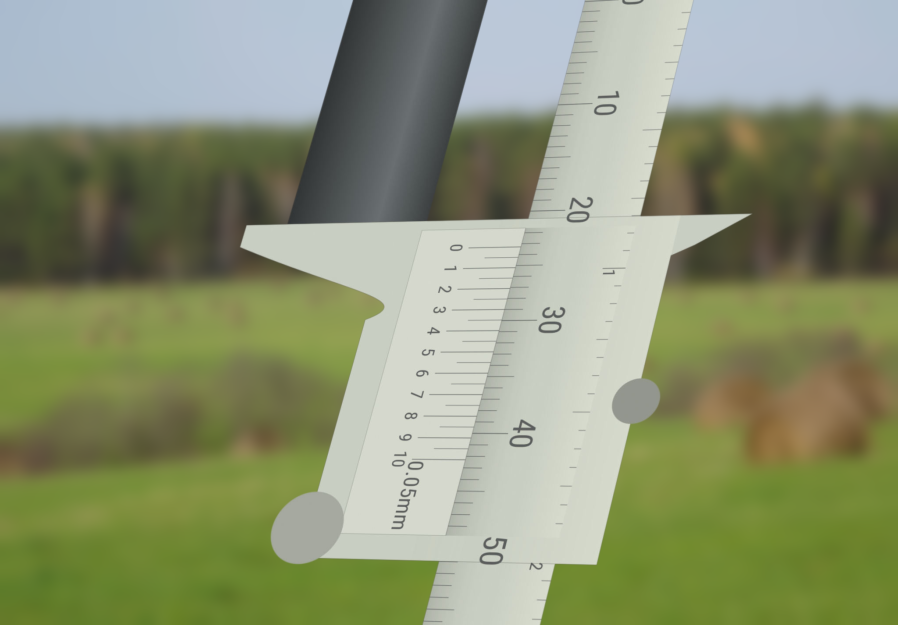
23.3 mm
